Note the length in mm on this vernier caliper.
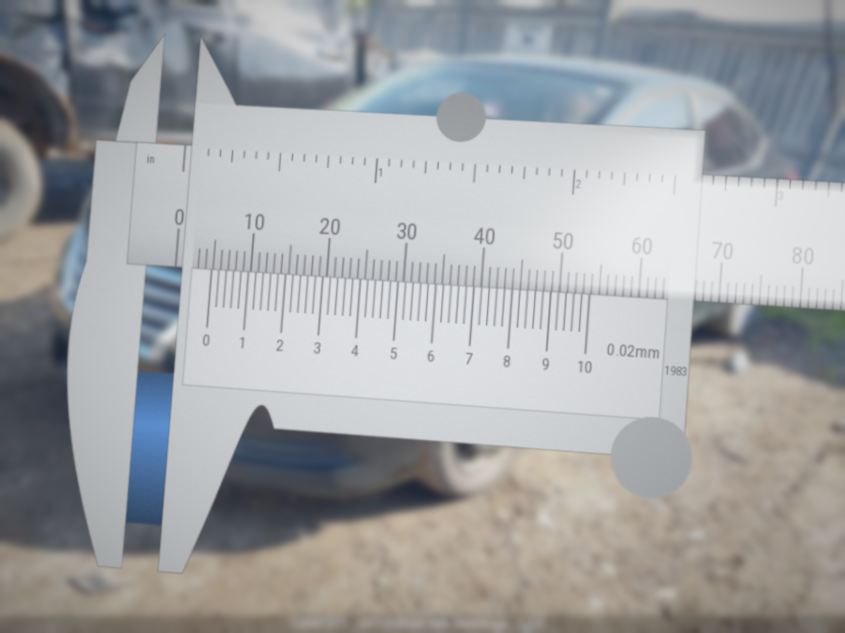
4.8 mm
